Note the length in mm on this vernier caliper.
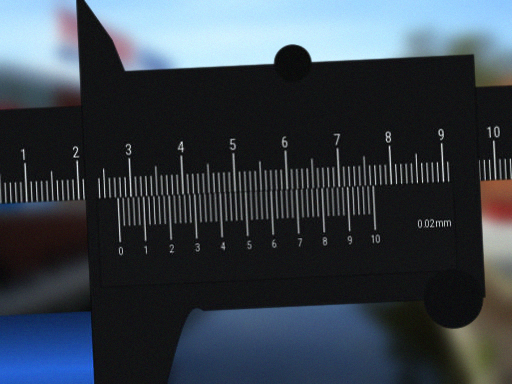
27.5 mm
